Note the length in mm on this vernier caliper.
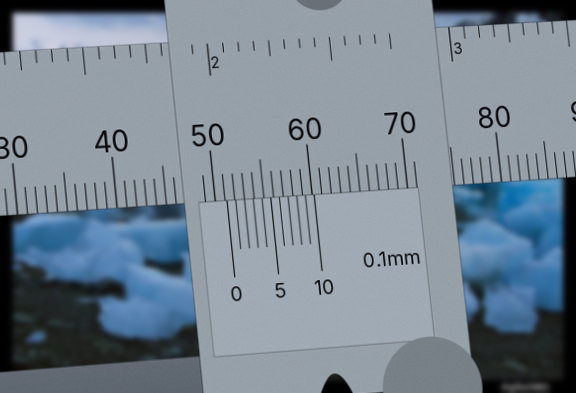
51.2 mm
